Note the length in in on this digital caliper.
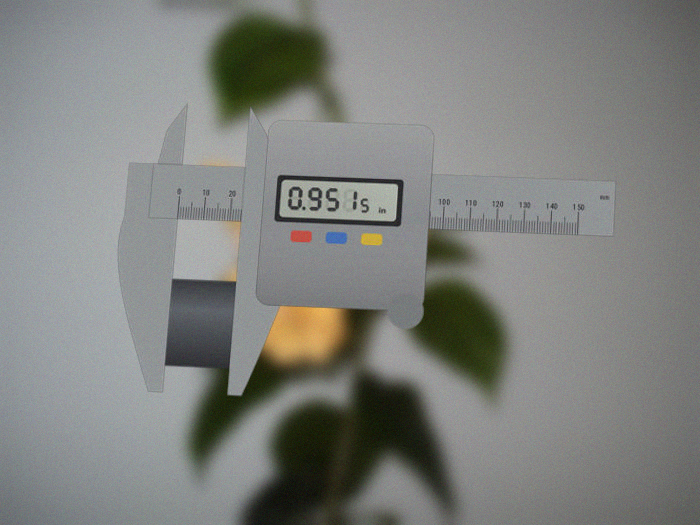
0.9515 in
